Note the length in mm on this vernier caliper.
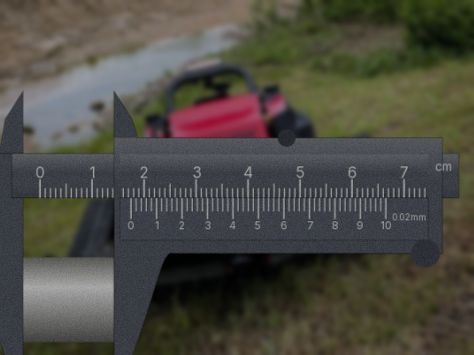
17.5 mm
